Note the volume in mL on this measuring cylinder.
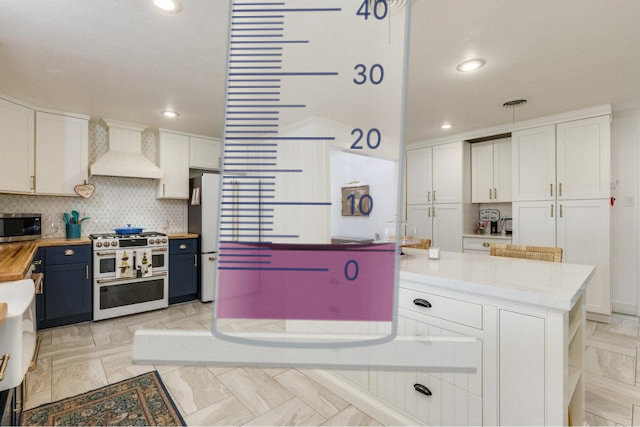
3 mL
